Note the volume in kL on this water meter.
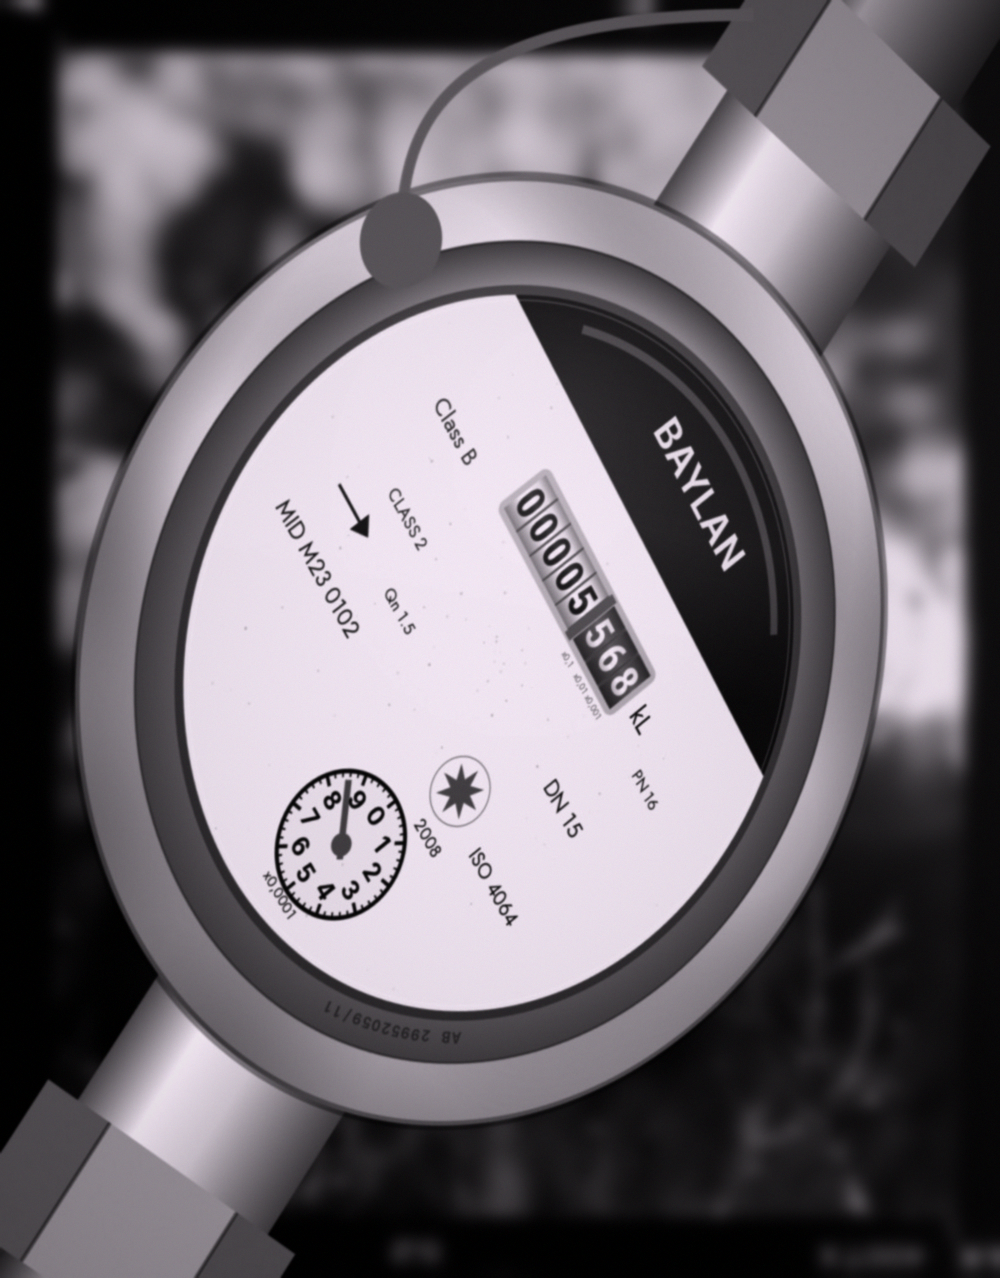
5.5688 kL
